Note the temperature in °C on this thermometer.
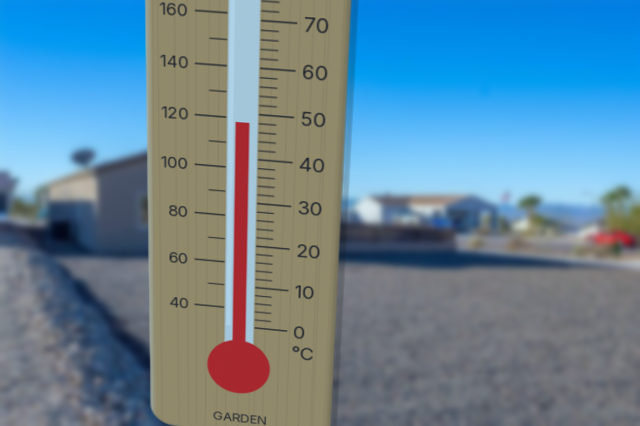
48 °C
